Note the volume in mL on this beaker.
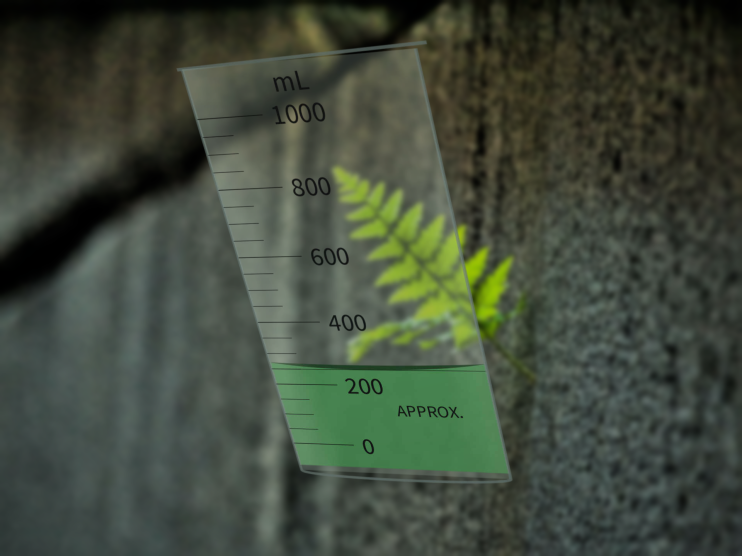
250 mL
